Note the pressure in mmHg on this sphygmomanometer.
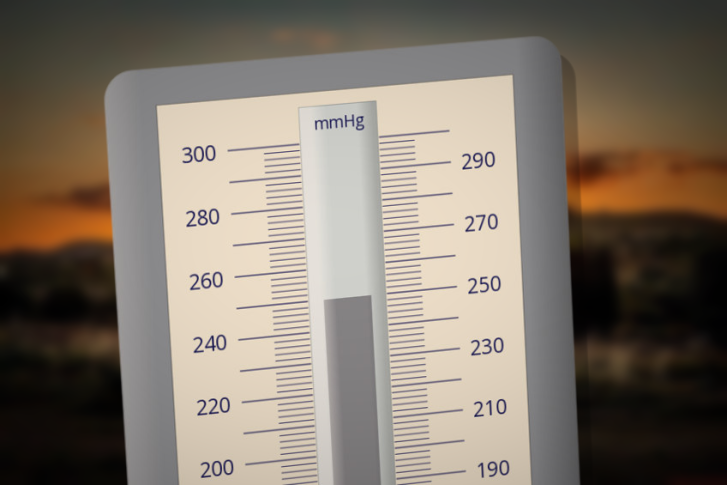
250 mmHg
